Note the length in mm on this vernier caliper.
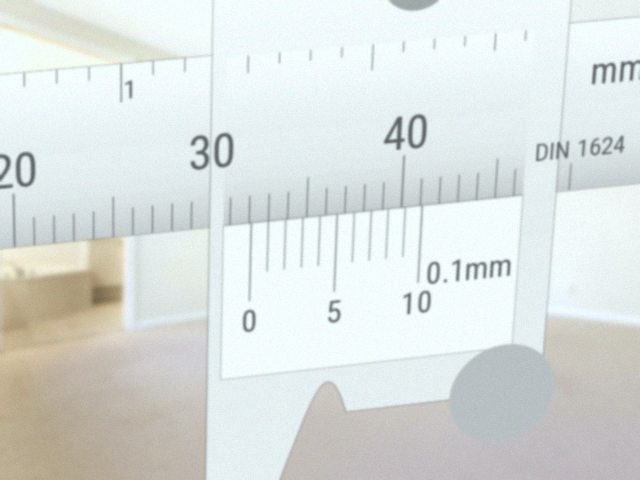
32.1 mm
